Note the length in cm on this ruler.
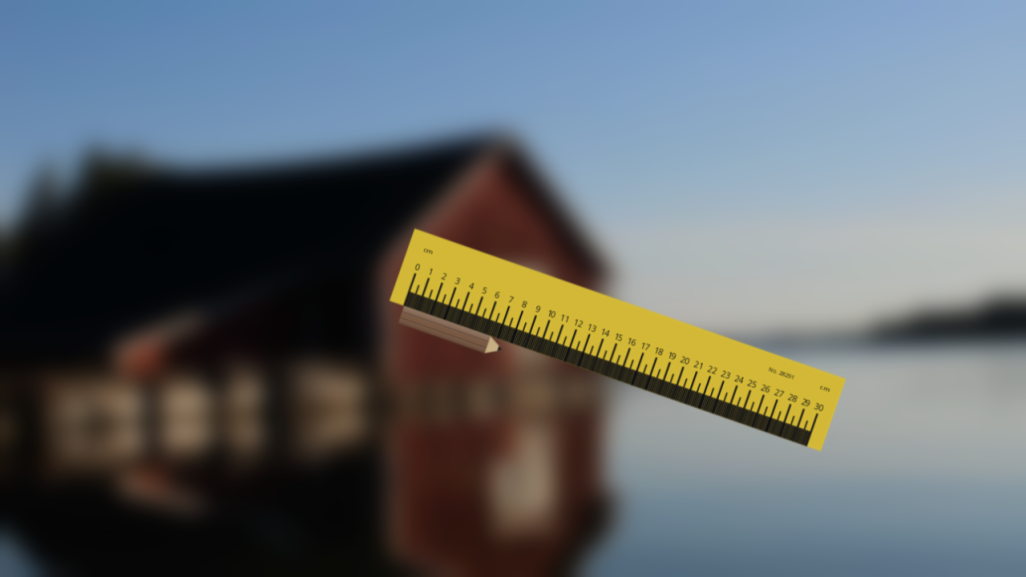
7.5 cm
